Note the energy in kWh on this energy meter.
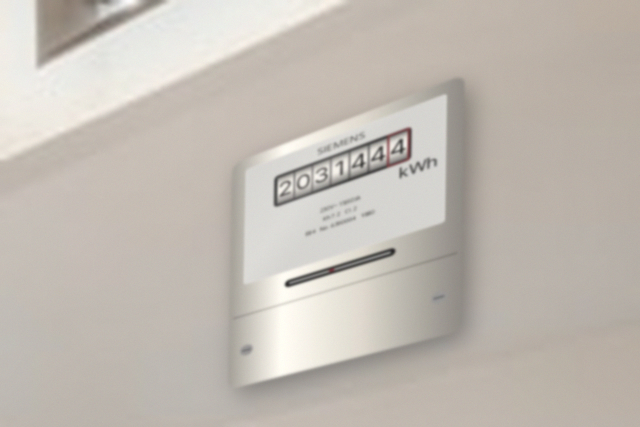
203144.4 kWh
